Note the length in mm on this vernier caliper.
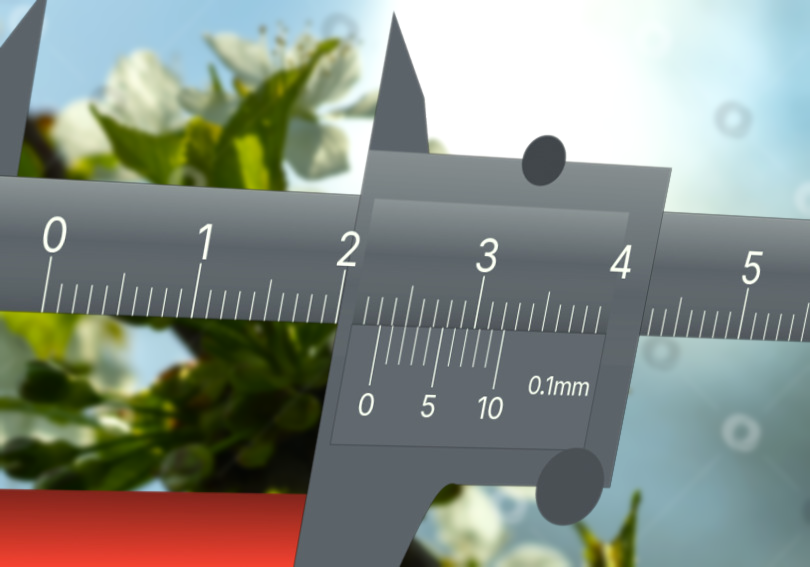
23.2 mm
